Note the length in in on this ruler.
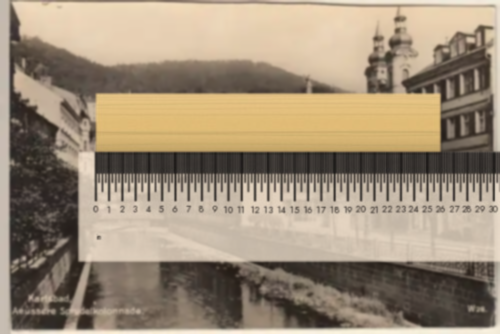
26 in
